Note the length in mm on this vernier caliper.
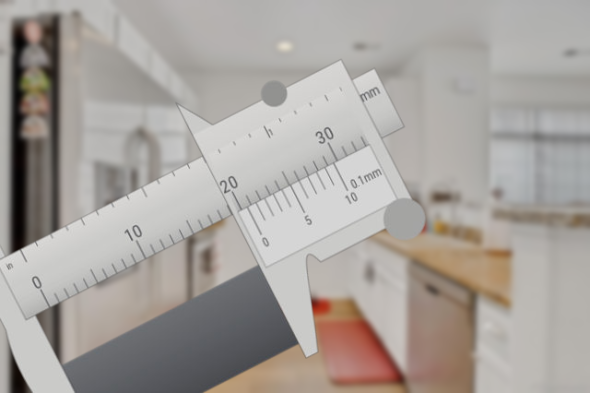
20.6 mm
